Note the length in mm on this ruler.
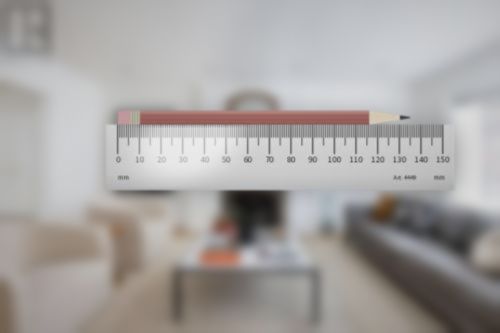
135 mm
